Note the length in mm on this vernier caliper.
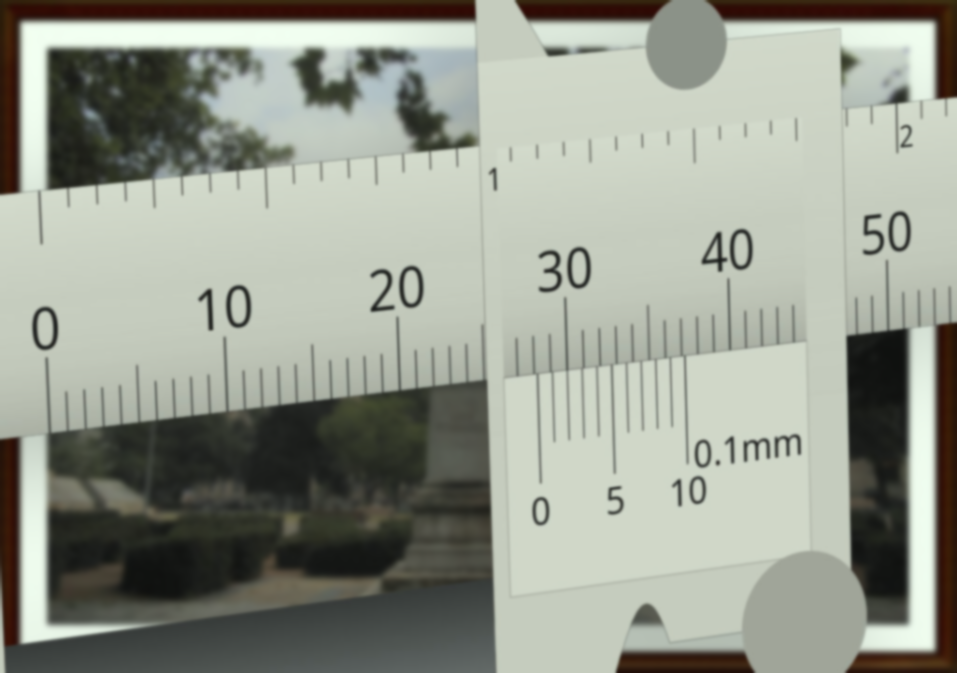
28.2 mm
